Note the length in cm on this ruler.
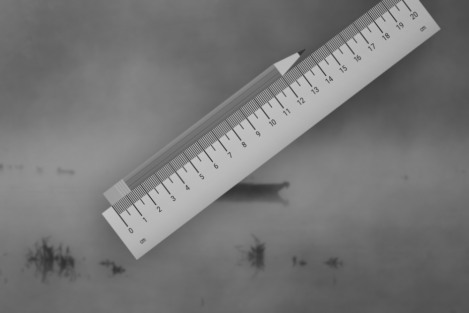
14 cm
